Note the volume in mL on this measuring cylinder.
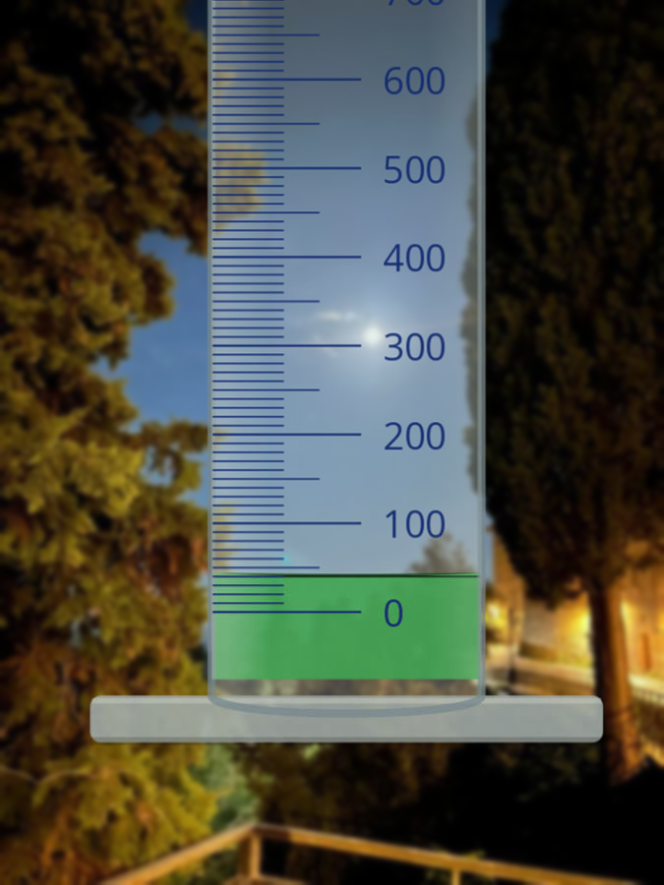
40 mL
